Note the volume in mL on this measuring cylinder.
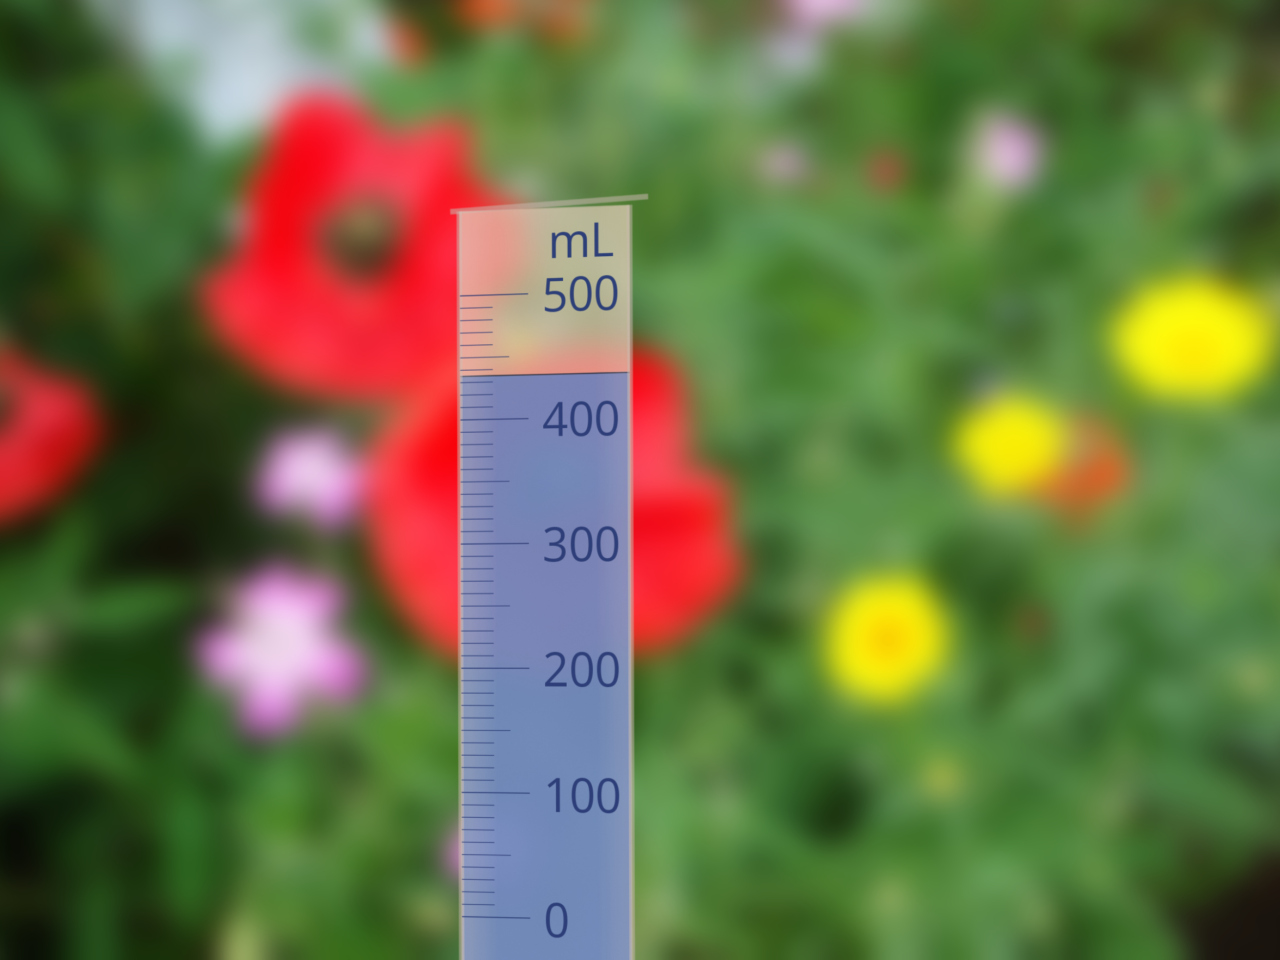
435 mL
